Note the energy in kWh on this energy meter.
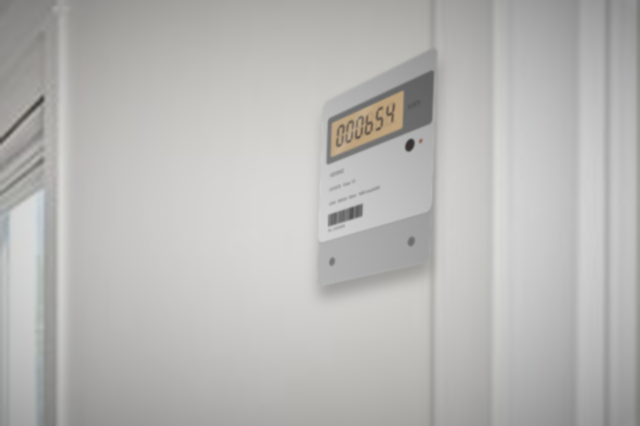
654 kWh
